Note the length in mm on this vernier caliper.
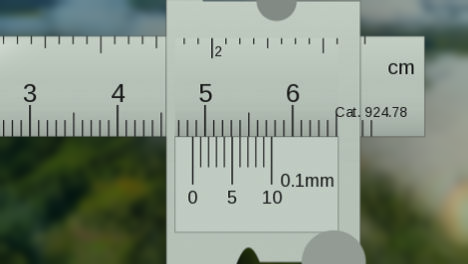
48.6 mm
